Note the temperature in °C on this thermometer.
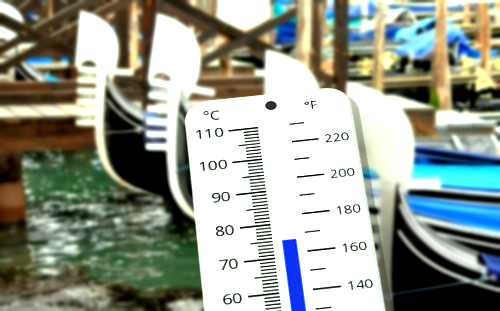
75 °C
